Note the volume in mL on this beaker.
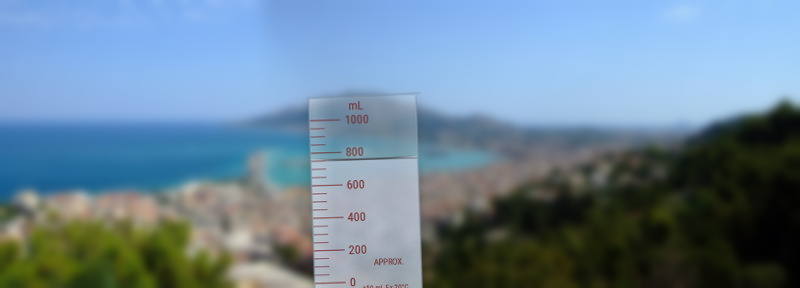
750 mL
